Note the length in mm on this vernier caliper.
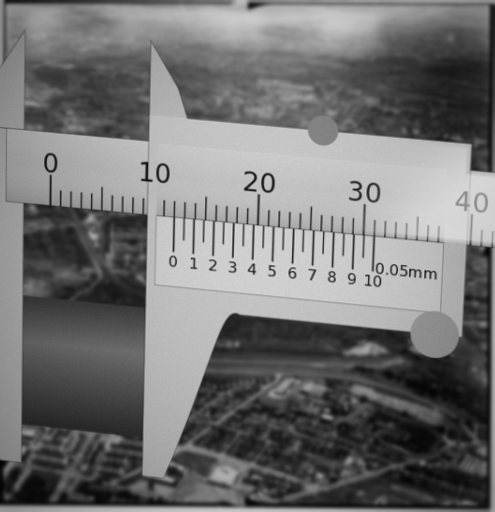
12.0 mm
